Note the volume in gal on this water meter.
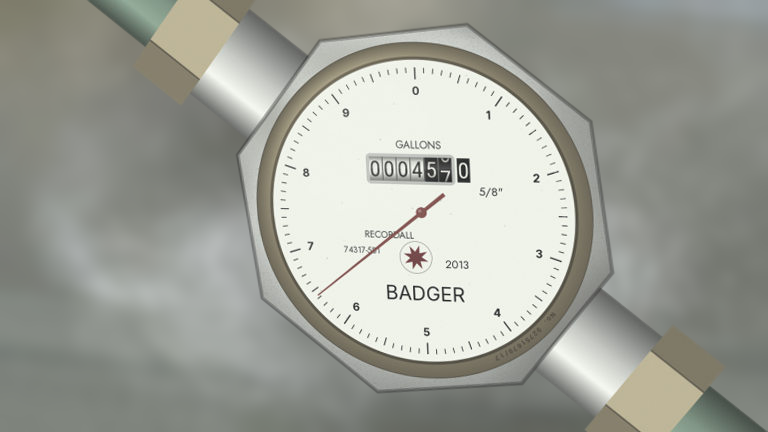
4566.4 gal
